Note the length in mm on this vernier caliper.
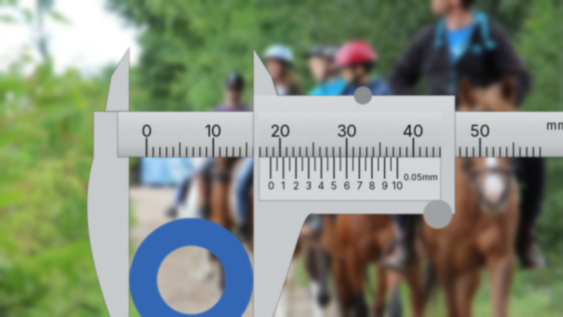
18.6 mm
